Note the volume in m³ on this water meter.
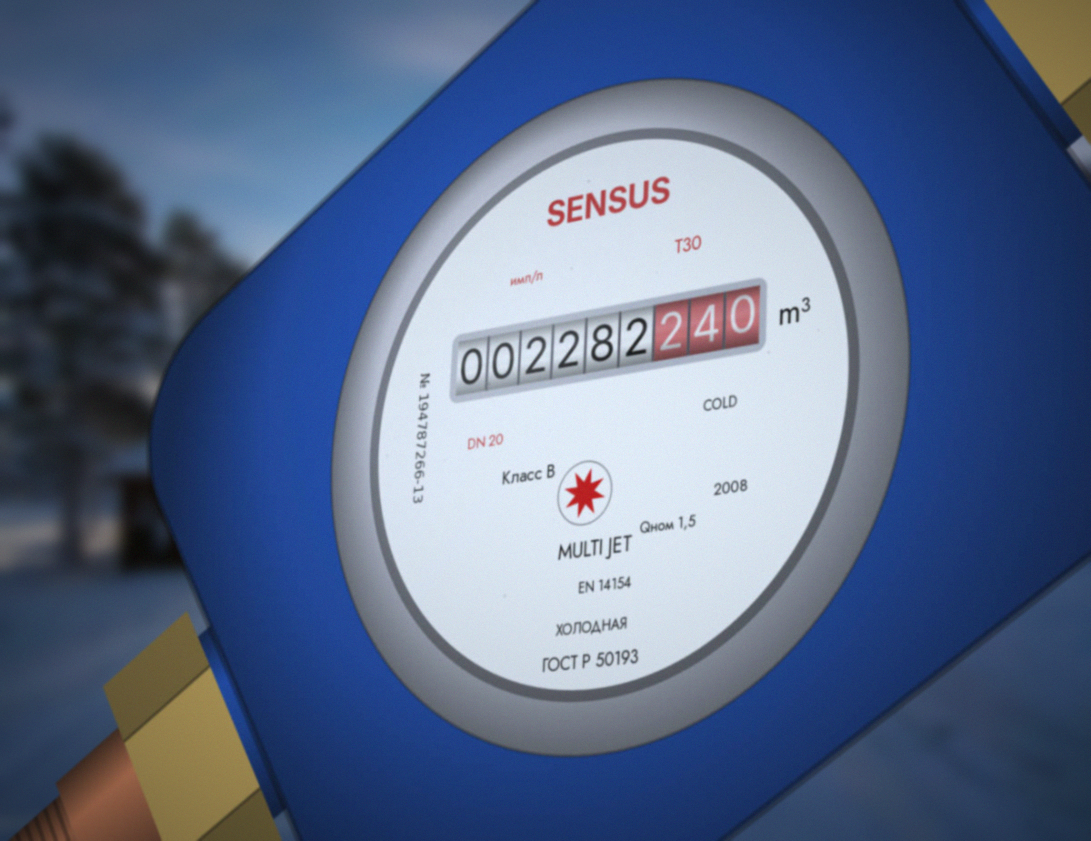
2282.240 m³
